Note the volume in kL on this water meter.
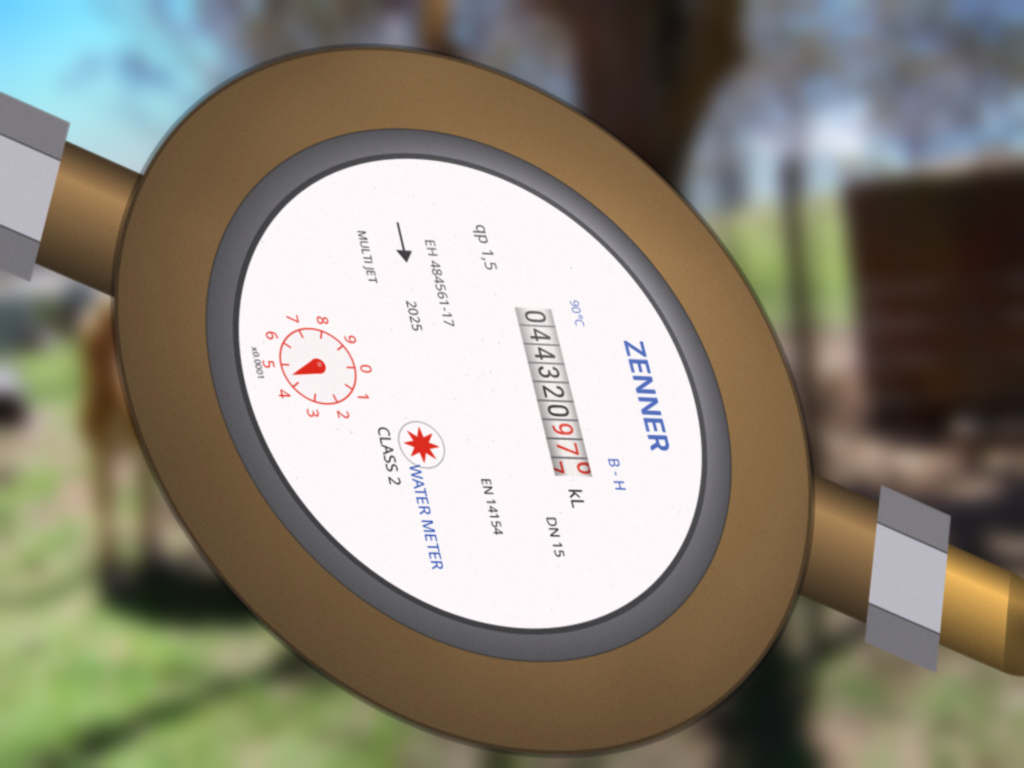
44320.9764 kL
